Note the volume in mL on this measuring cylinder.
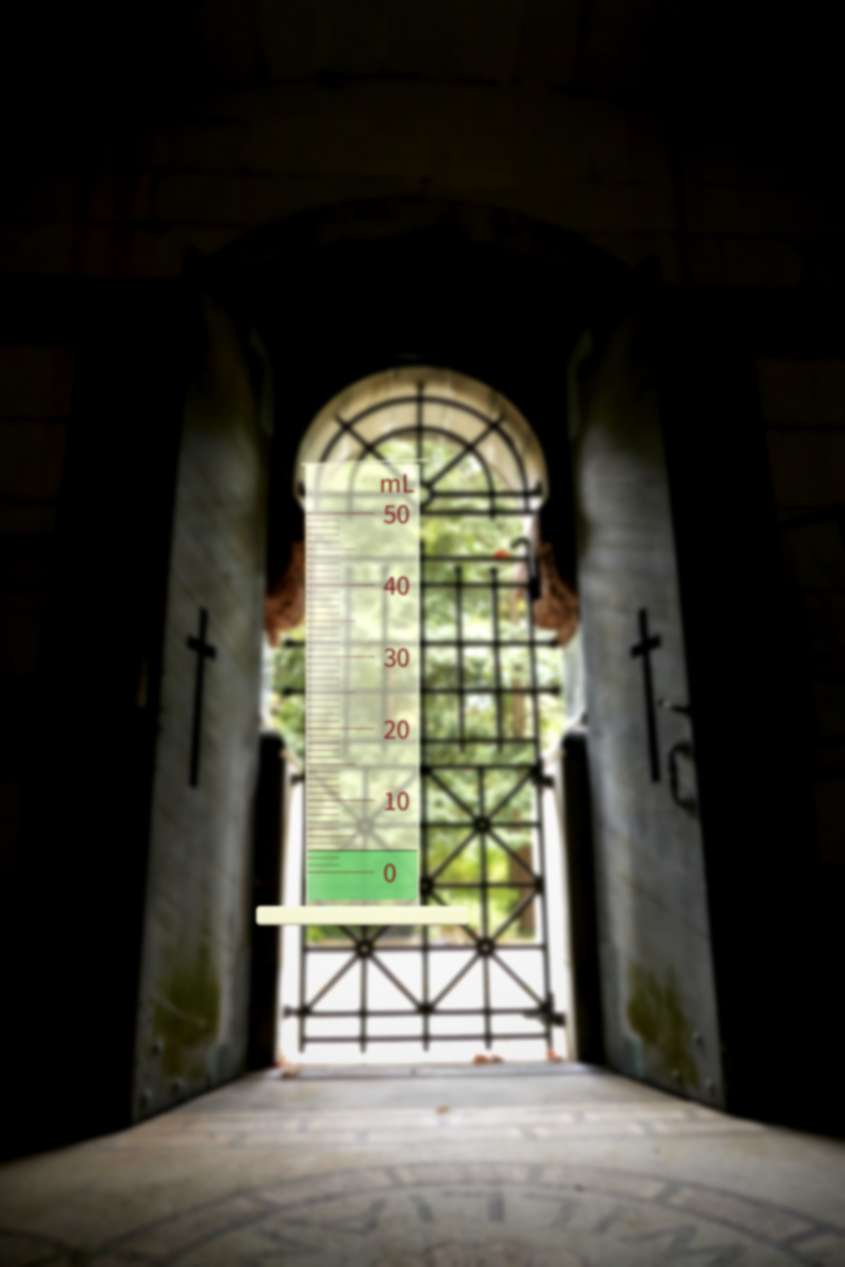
3 mL
